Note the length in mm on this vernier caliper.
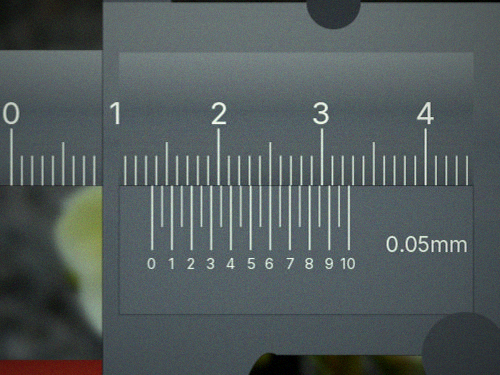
13.6 mm
